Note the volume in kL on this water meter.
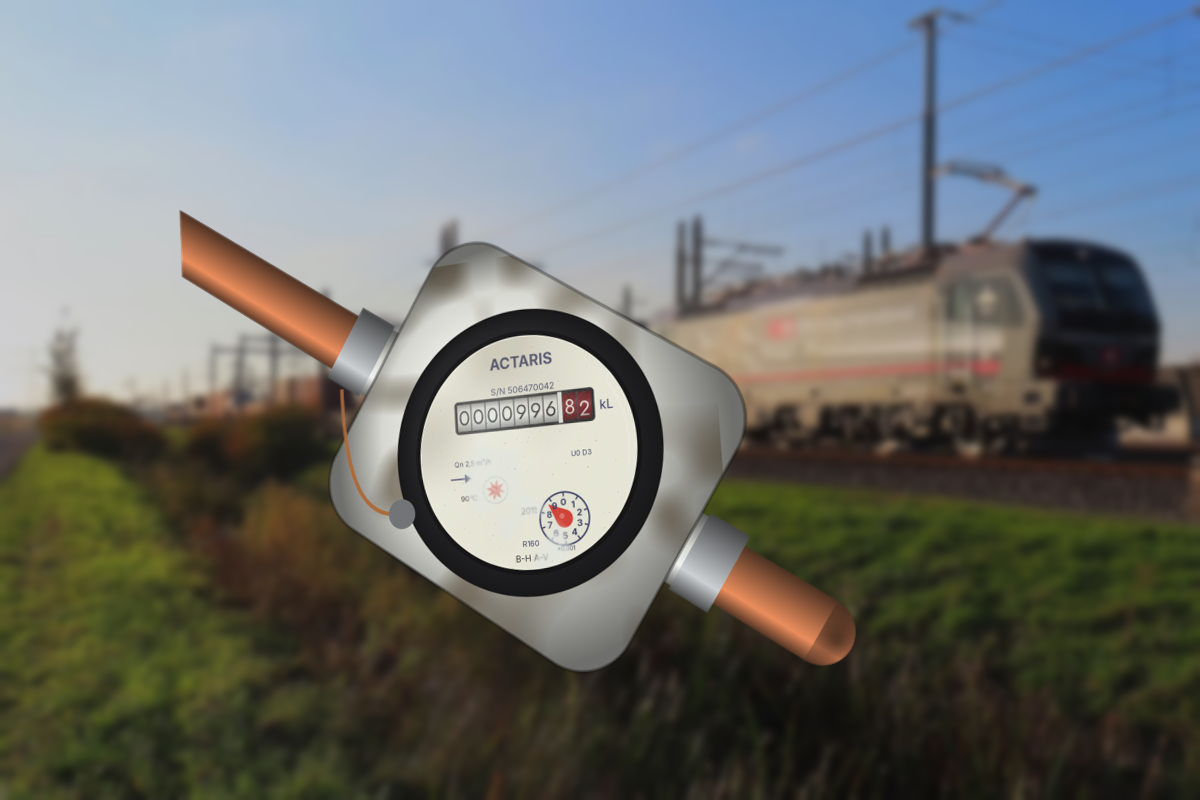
996.818 kL
